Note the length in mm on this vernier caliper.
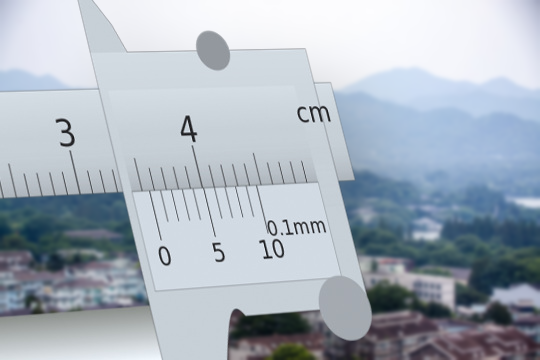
35.6 mm
